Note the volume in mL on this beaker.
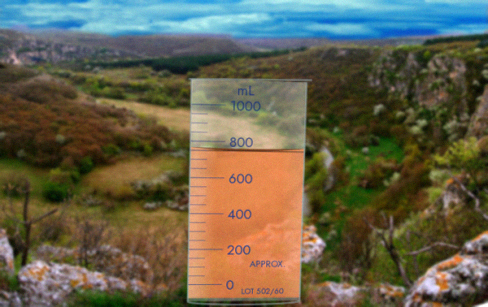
750 mL
